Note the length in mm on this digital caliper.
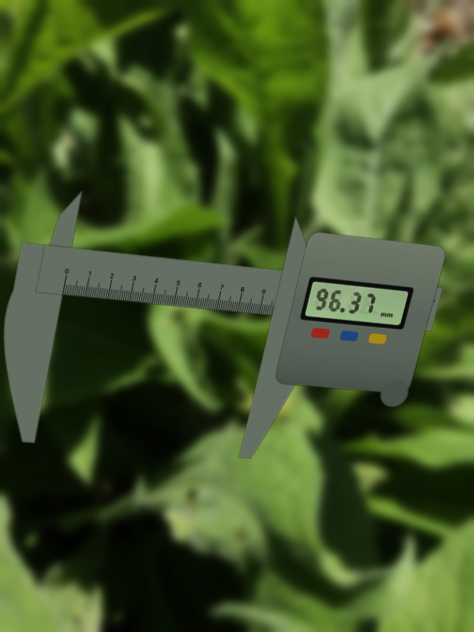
96.37 mm
